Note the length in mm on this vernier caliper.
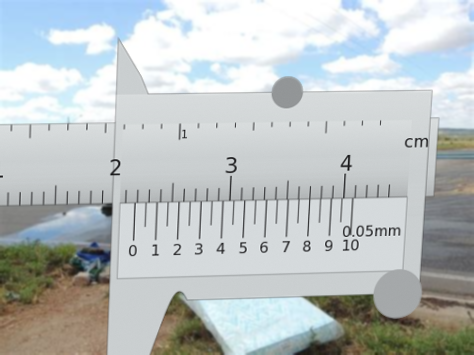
21.8 mm
